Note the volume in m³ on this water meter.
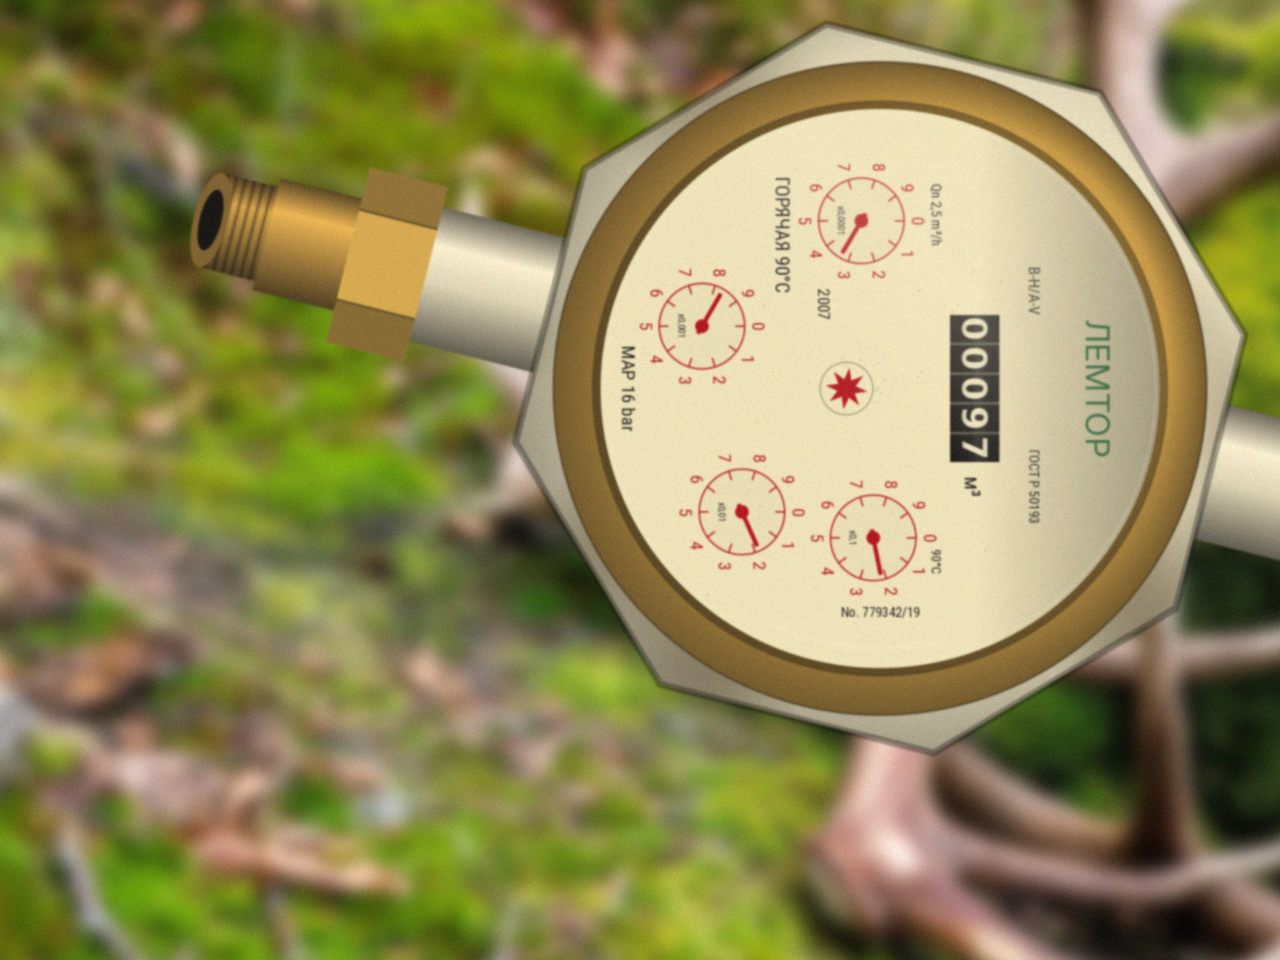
97.2183 m³
